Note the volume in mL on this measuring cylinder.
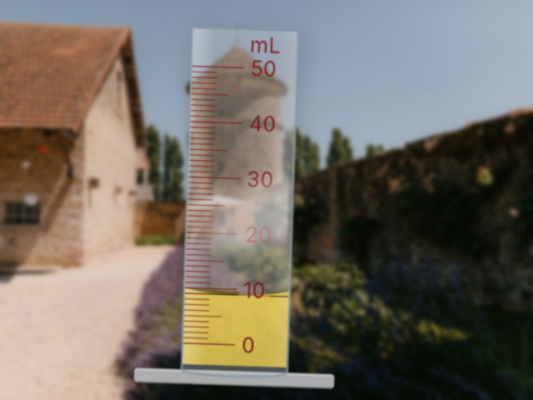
9 mL
